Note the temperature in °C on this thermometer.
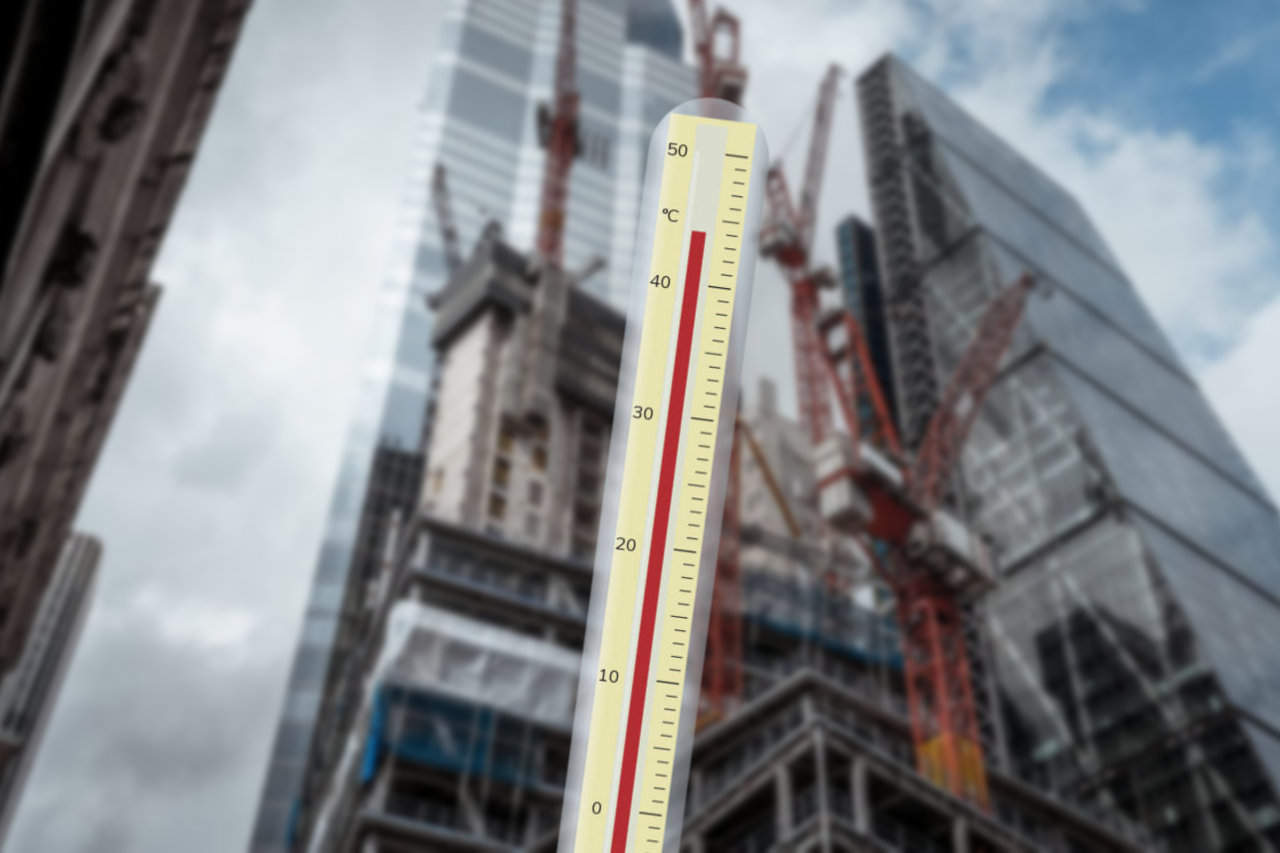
44 °C
